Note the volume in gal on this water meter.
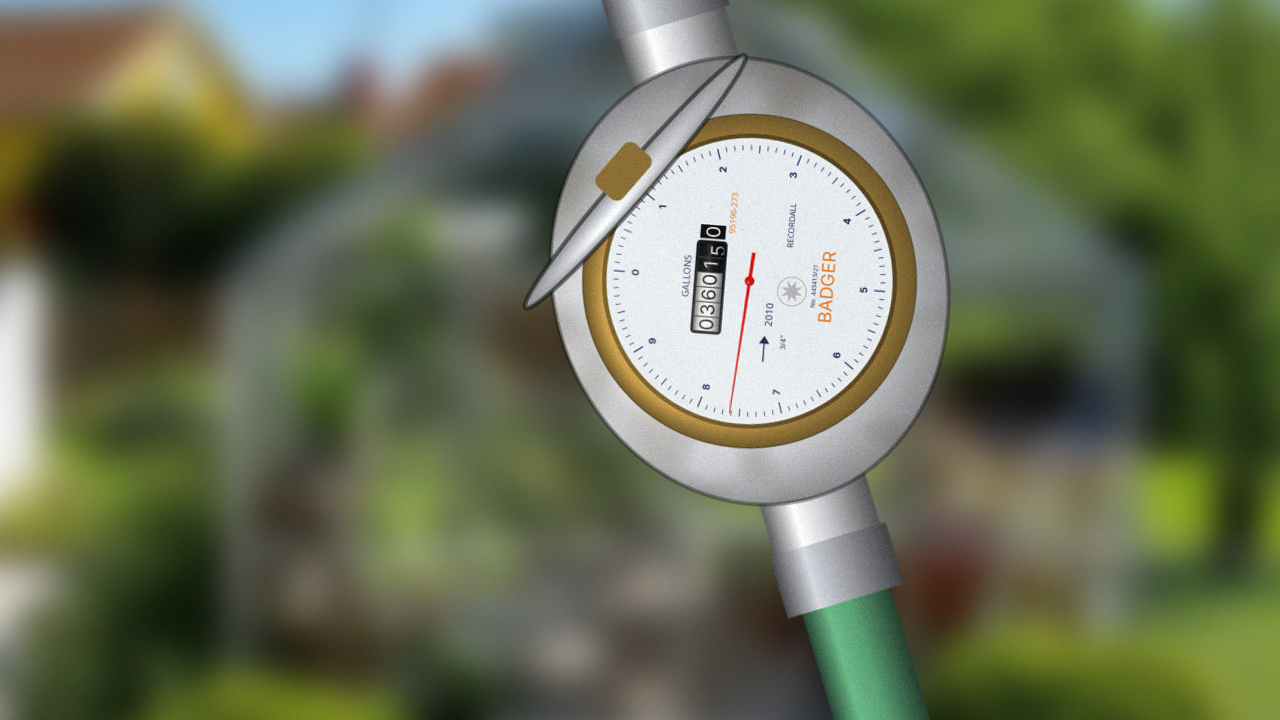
360147.6 gal
